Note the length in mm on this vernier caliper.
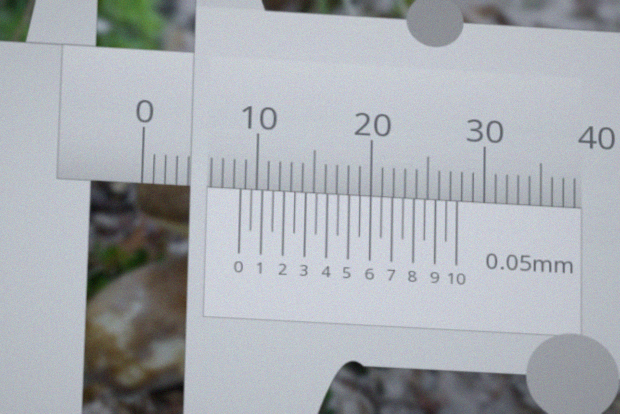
8.6 mm
